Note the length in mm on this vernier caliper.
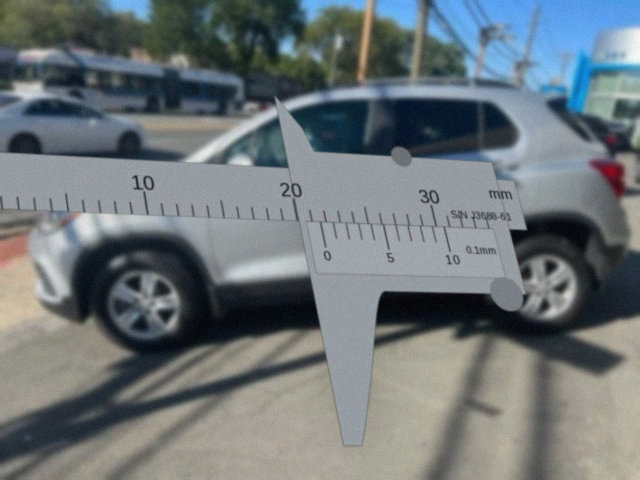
21.6 mm
